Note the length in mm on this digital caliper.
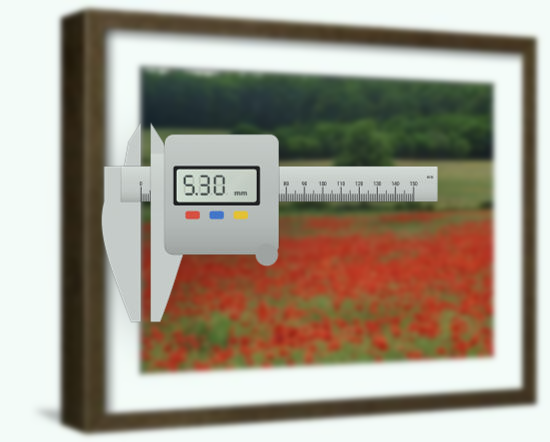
5.30 mm
